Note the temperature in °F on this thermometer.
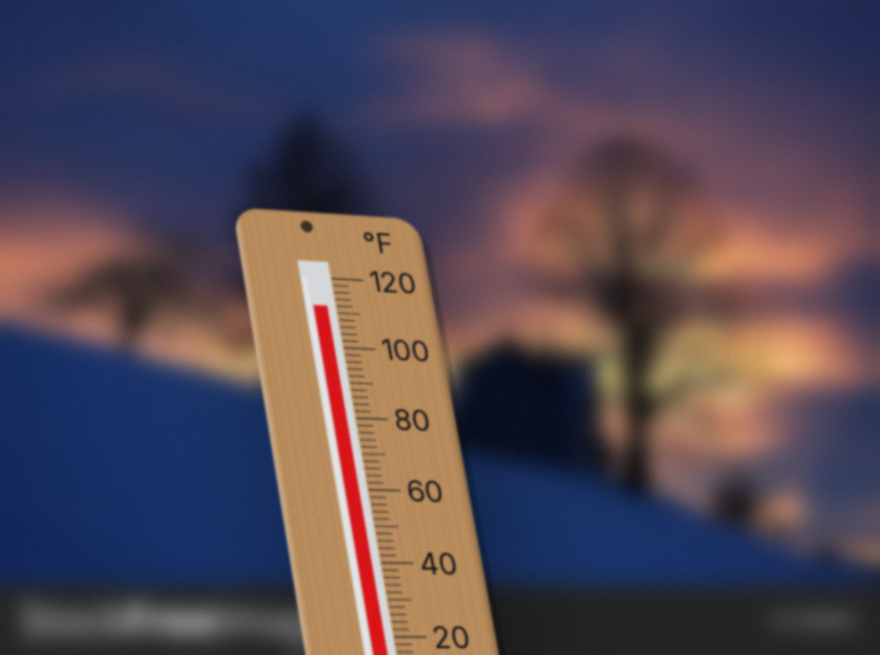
112 °F
